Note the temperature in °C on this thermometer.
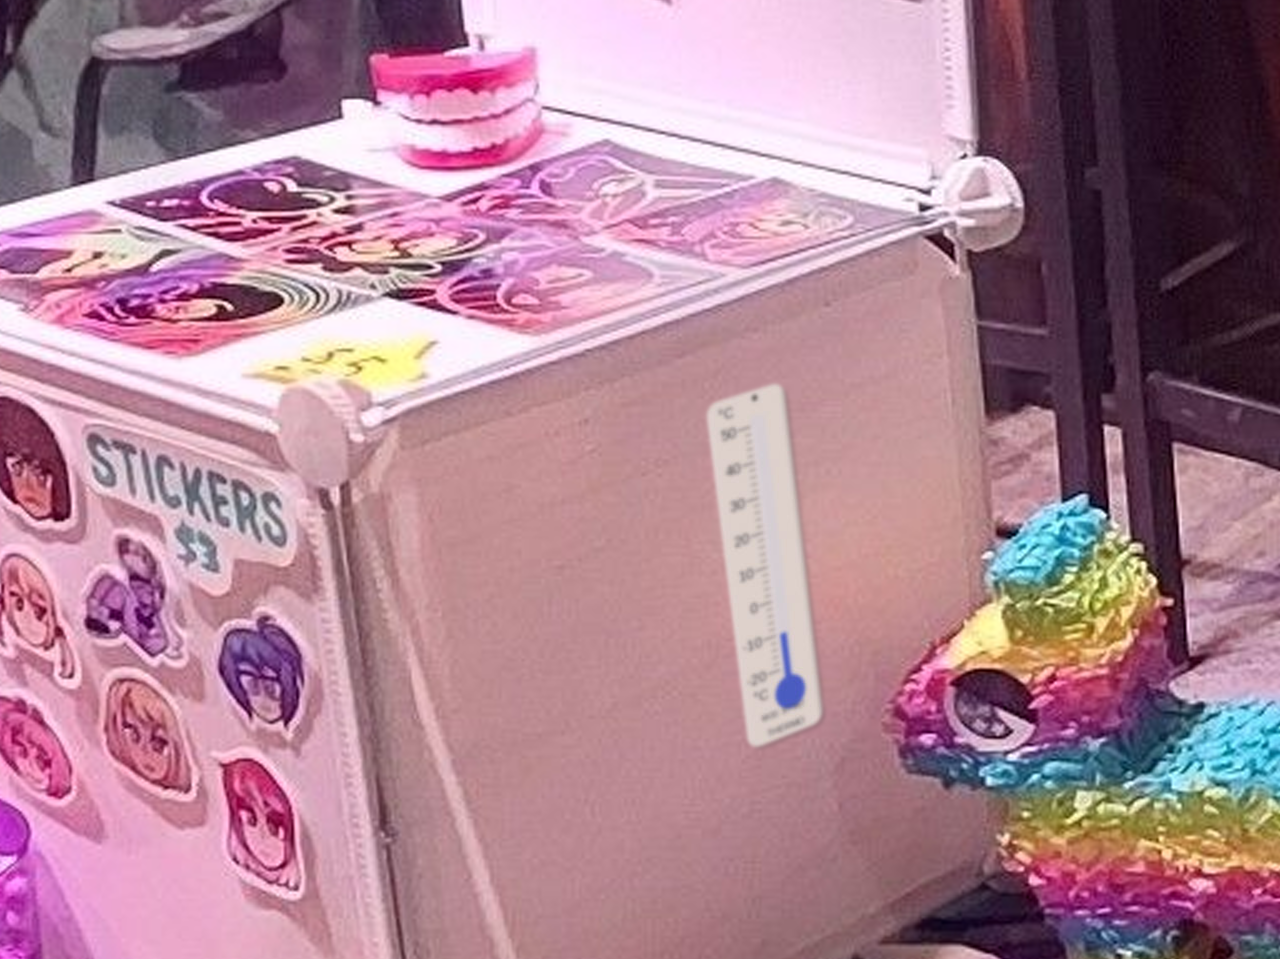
-10 °C
